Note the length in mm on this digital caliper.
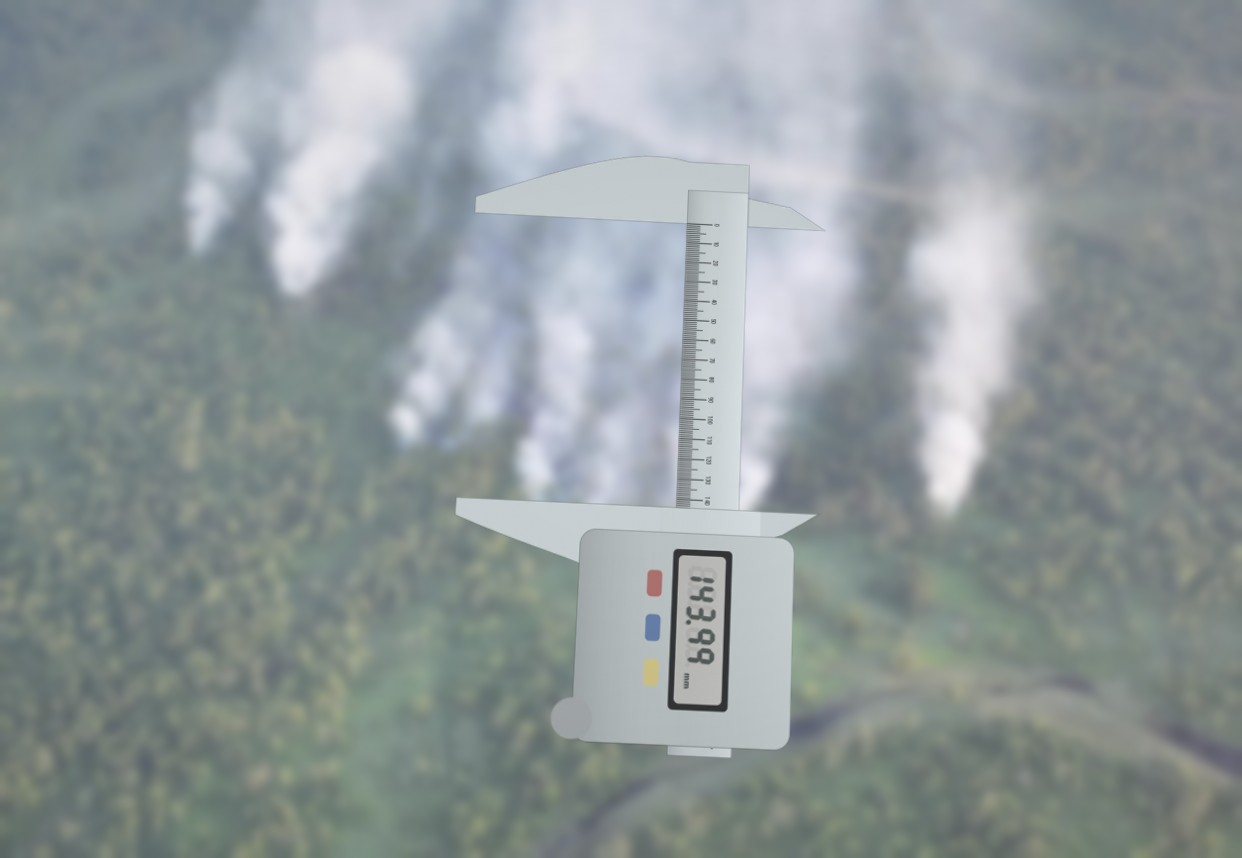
143.99 mm
